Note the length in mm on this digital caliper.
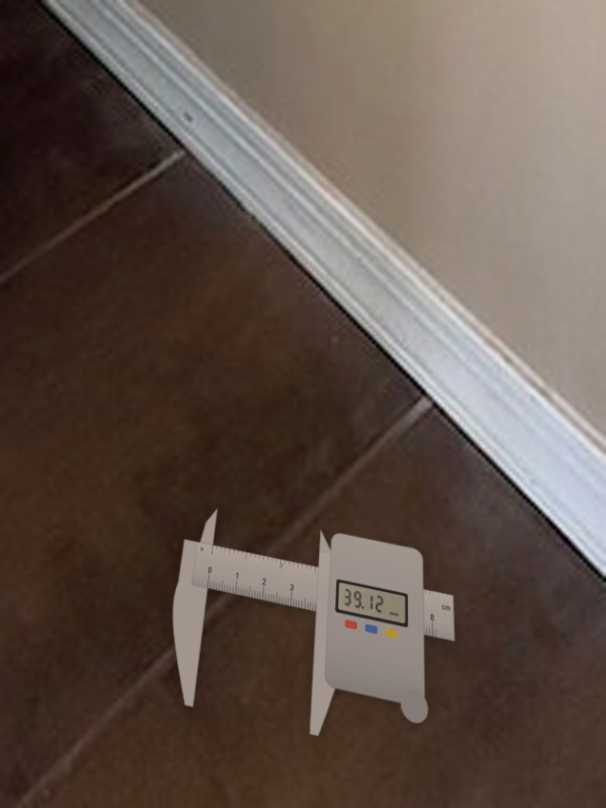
39.12 mm
